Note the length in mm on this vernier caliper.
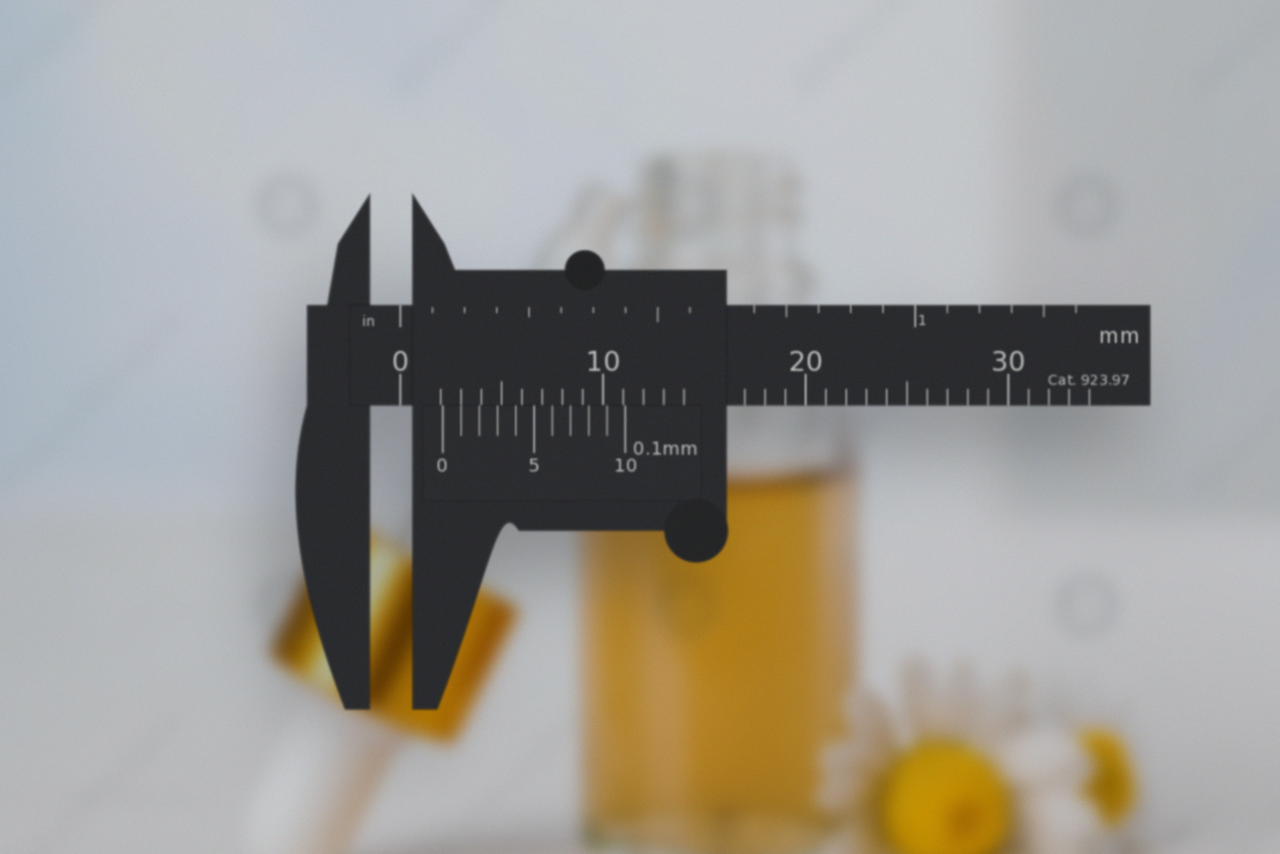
2.1 mm
